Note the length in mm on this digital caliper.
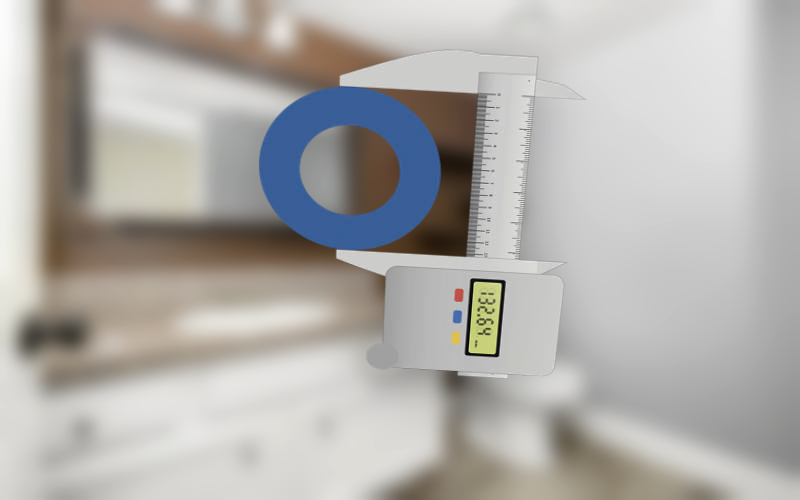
132.64 mm
